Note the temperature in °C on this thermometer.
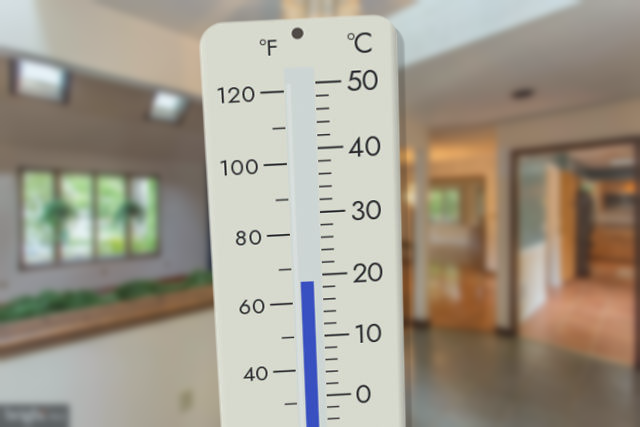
19 °C
